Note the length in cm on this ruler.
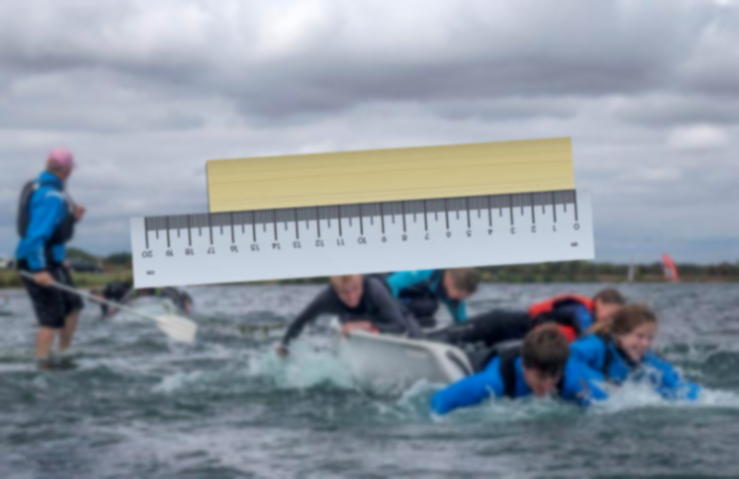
17 cm
